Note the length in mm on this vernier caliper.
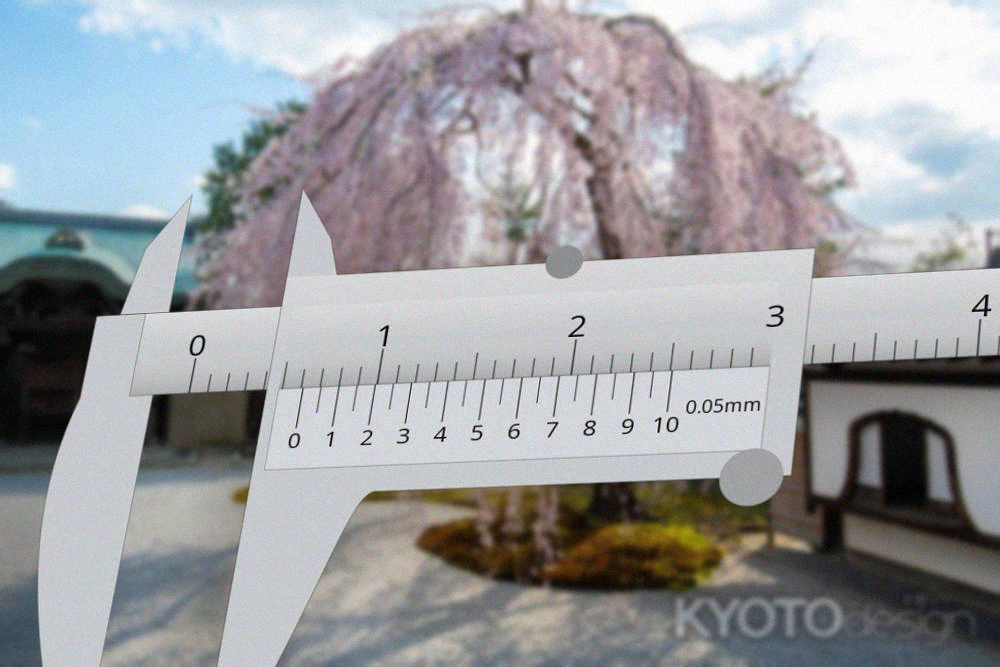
6.1 mm
